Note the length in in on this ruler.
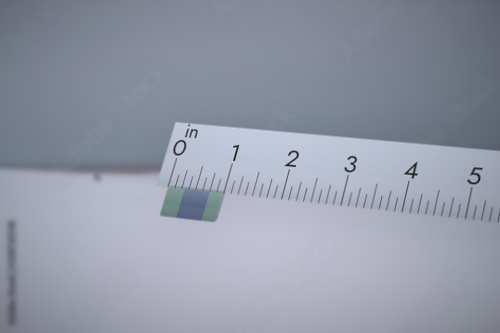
1 in
